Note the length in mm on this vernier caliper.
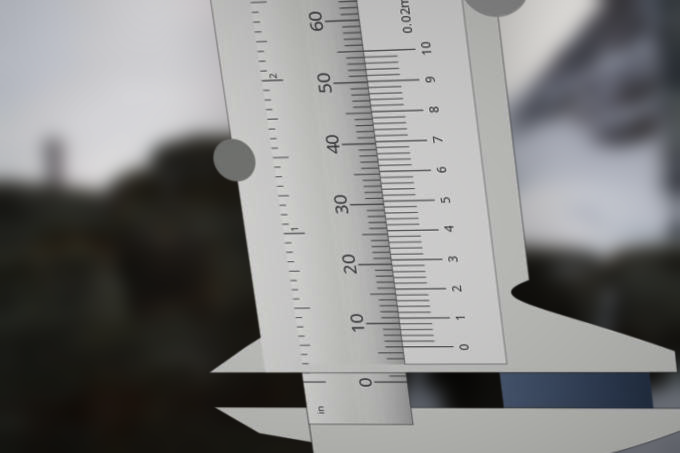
6.0 mm
